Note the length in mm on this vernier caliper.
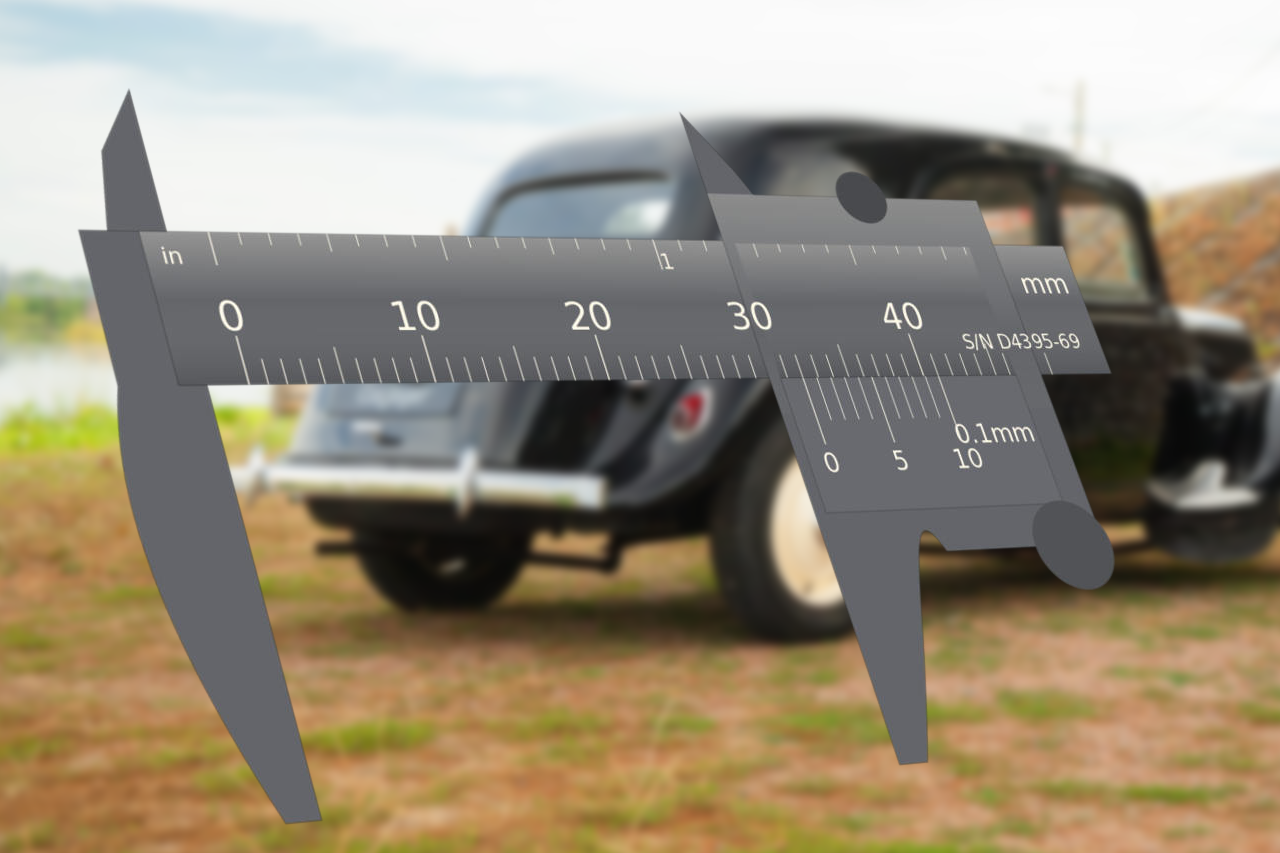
32.0 mm
